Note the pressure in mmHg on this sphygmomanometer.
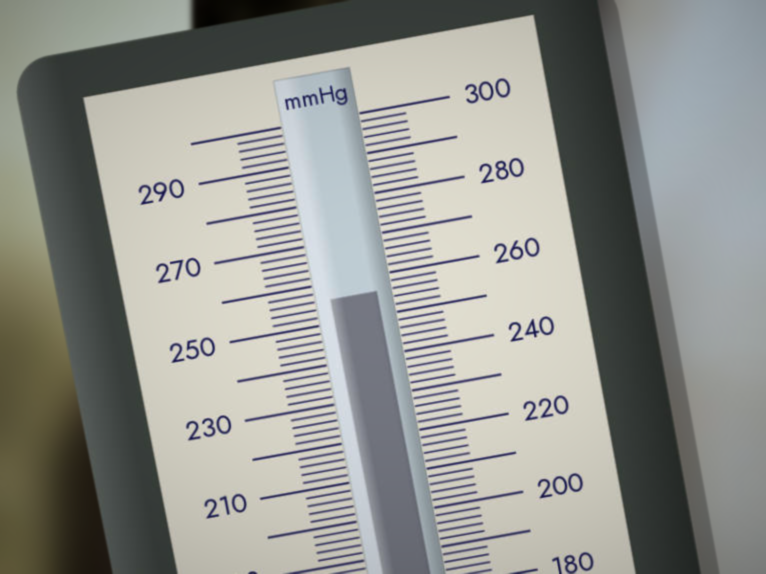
256 mmHg
